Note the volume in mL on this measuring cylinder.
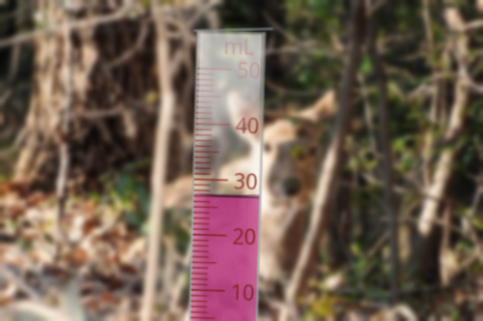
27 mL
